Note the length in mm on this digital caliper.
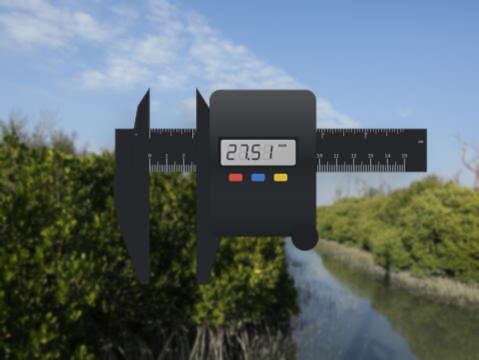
27.51 mm
